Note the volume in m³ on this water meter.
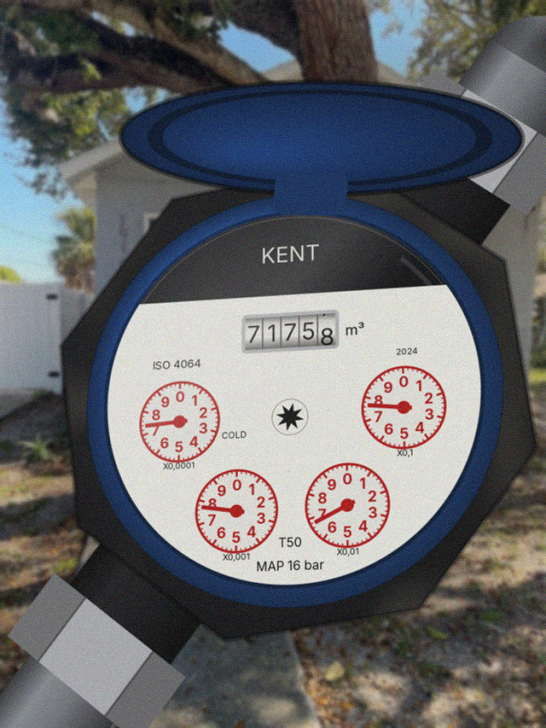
71757.7677 m³
